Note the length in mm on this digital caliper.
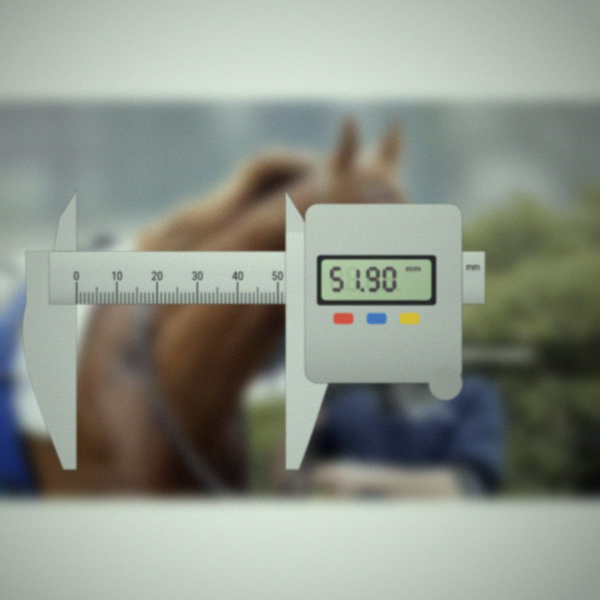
51.90 mm
